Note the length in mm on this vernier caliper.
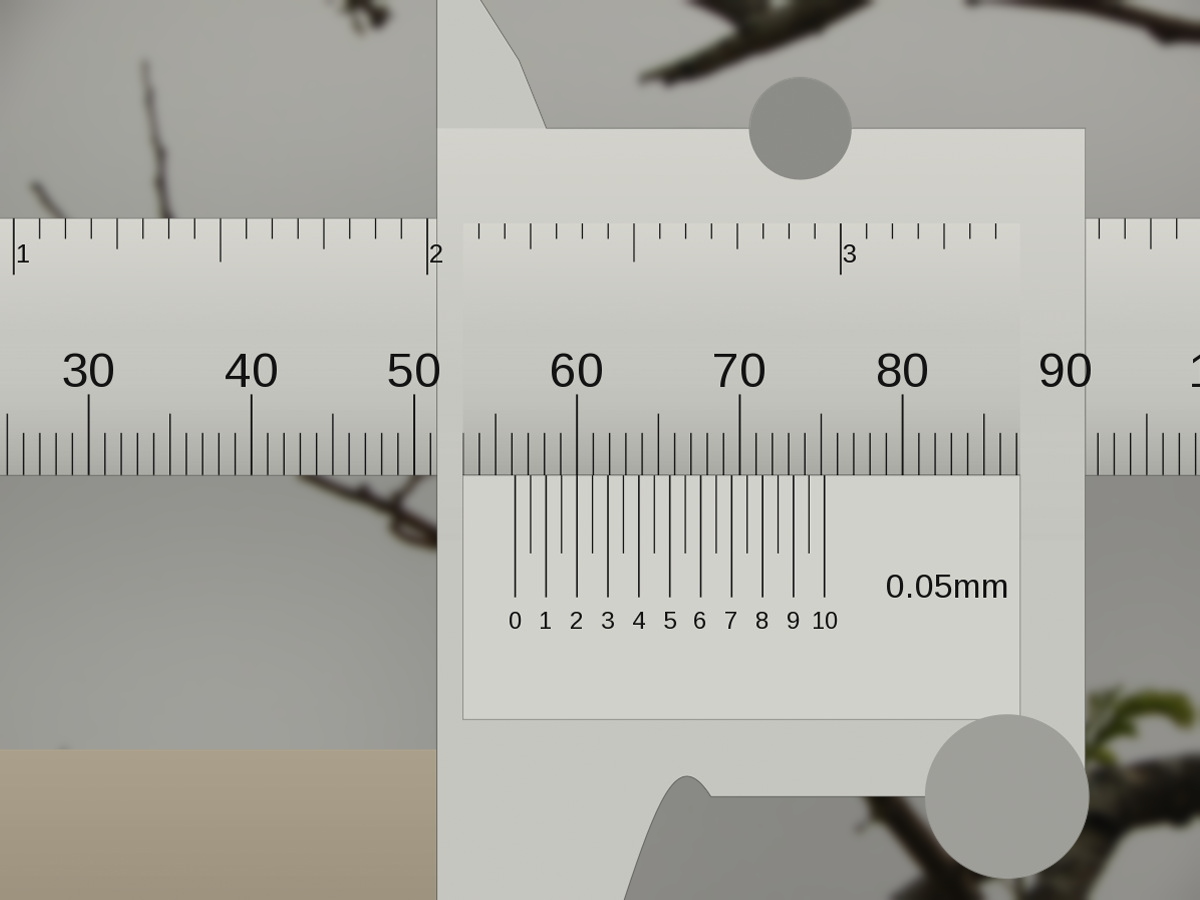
56.2 mm
